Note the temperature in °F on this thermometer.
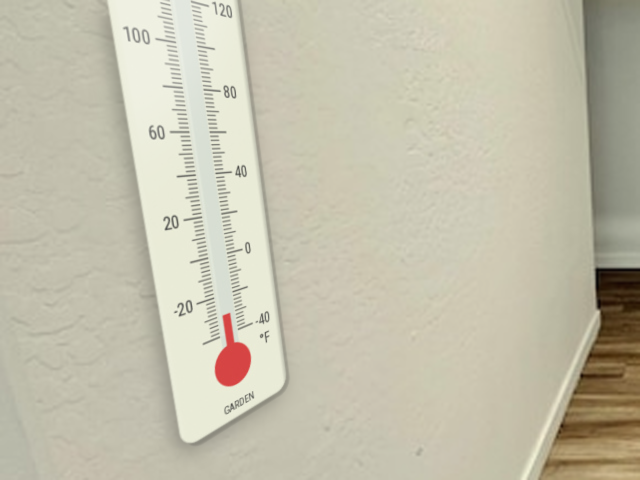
-30 °F
